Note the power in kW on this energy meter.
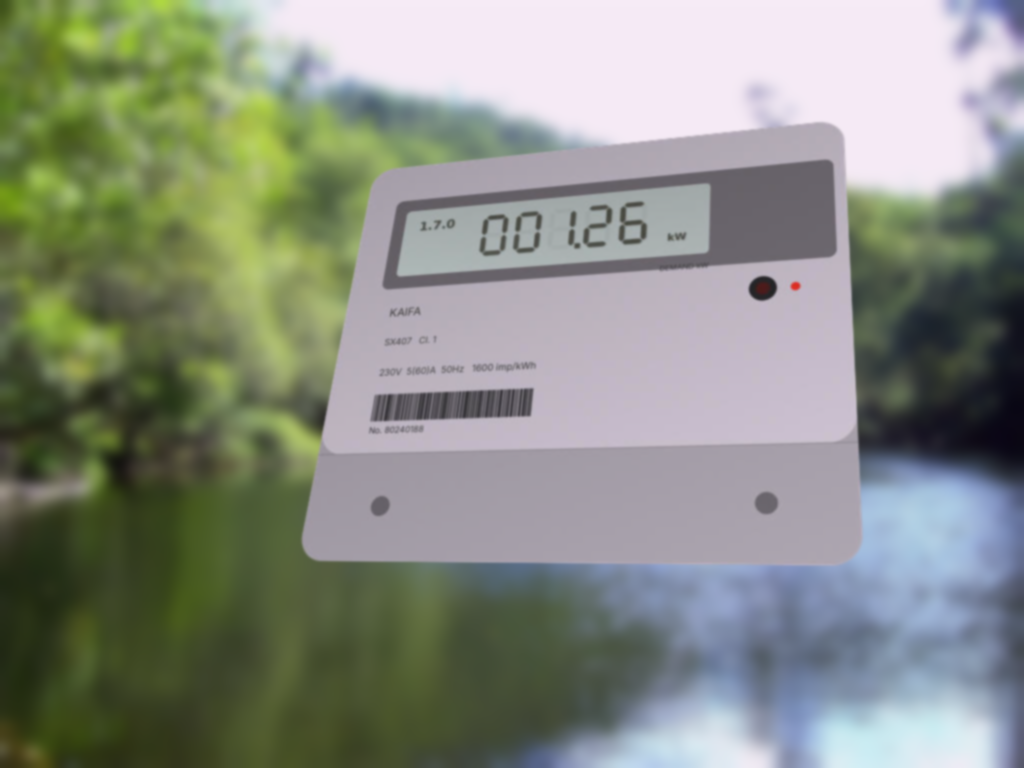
1.26 kW
